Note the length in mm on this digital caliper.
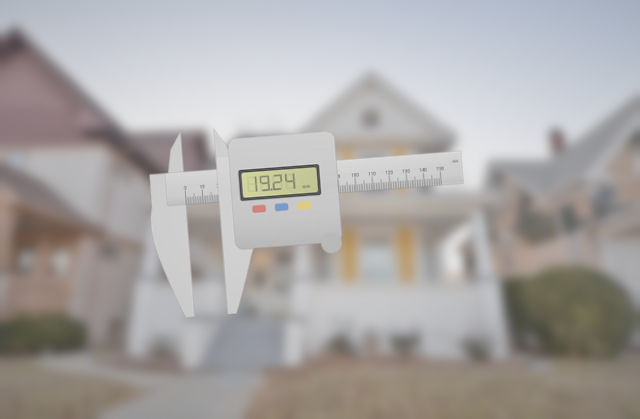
19.24 mm
